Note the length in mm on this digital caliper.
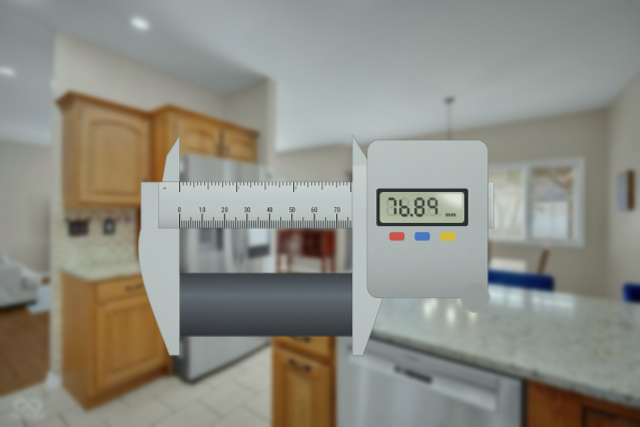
76.89 mm
